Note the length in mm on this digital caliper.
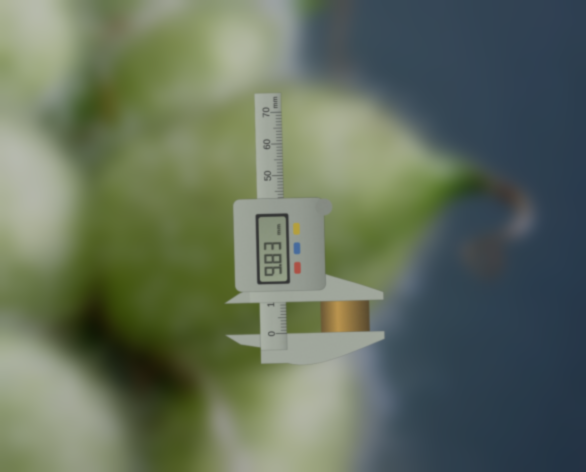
9.83 mm
